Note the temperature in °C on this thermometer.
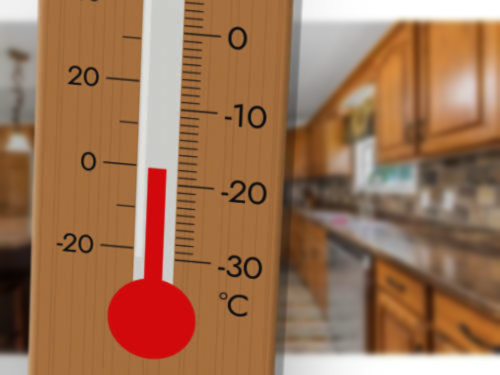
-18 °C
